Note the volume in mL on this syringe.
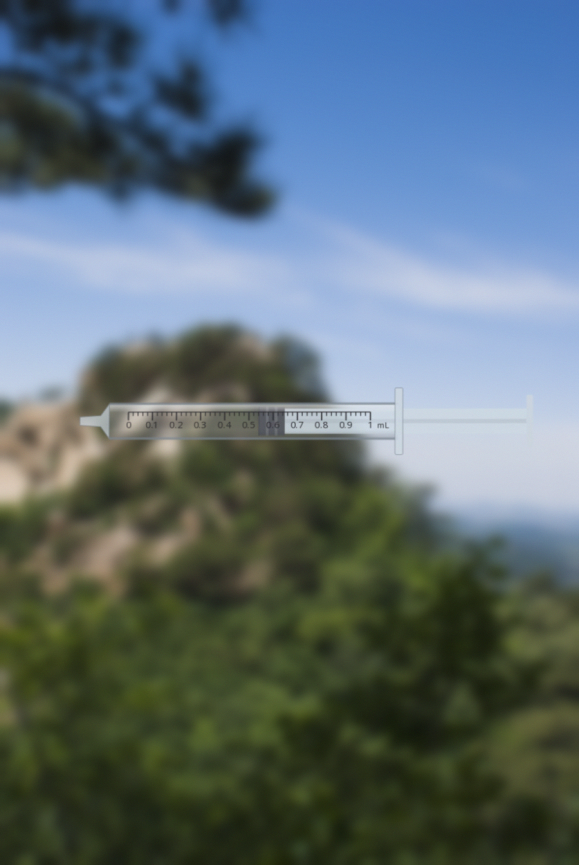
0.54 mL
